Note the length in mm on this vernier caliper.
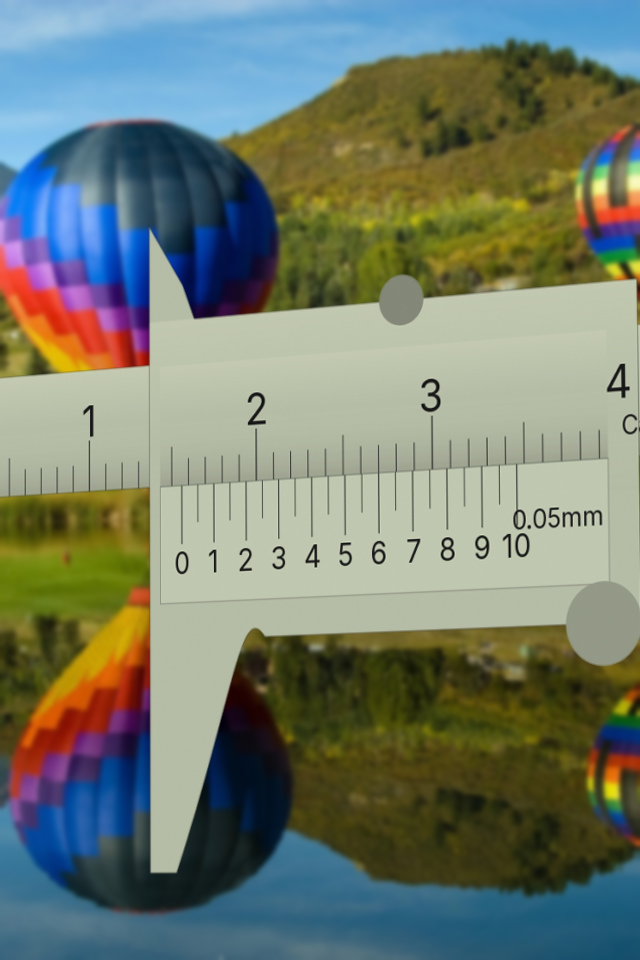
15.6 mm
